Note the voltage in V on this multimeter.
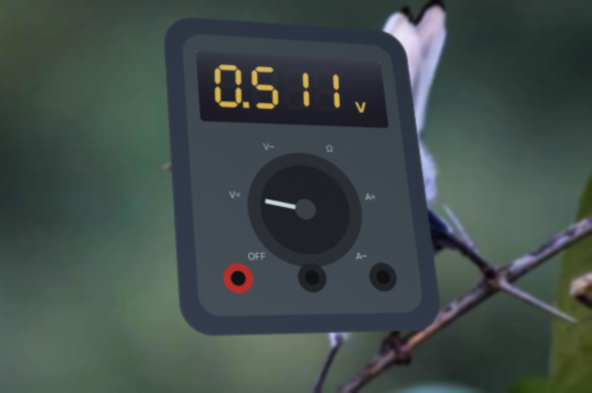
0.511 V
